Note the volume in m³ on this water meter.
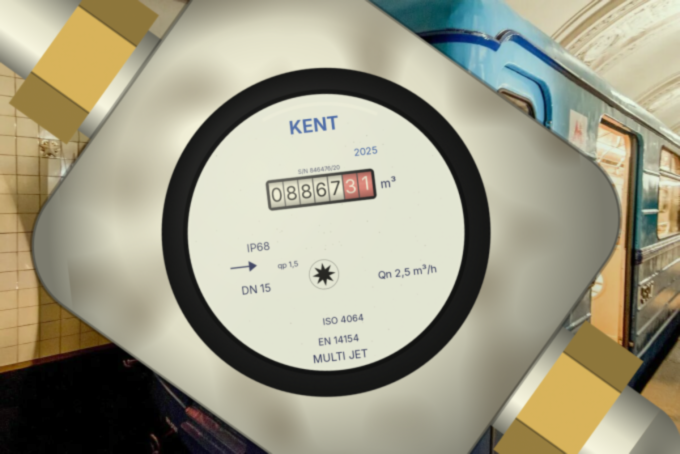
8867.31 m³
